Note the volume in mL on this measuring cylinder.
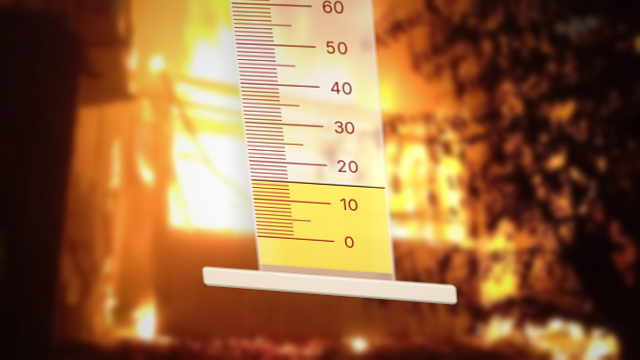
15 mL
